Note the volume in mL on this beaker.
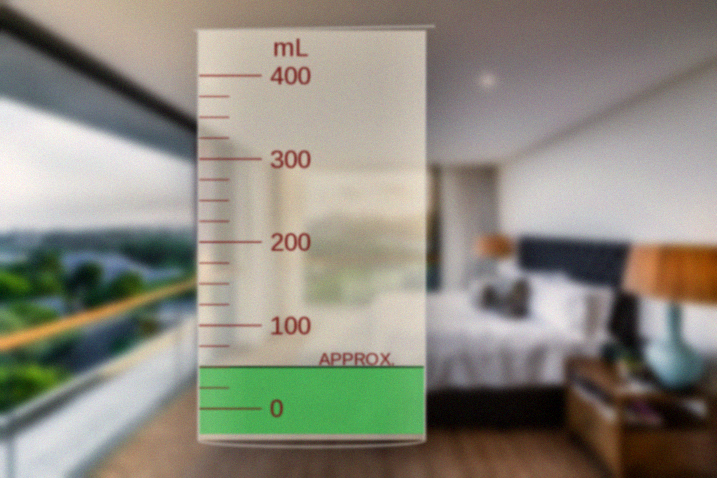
50 mL
